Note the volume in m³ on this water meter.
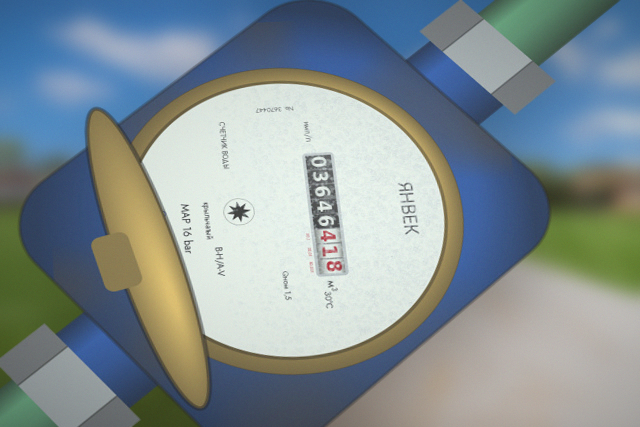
3646.418 m³
